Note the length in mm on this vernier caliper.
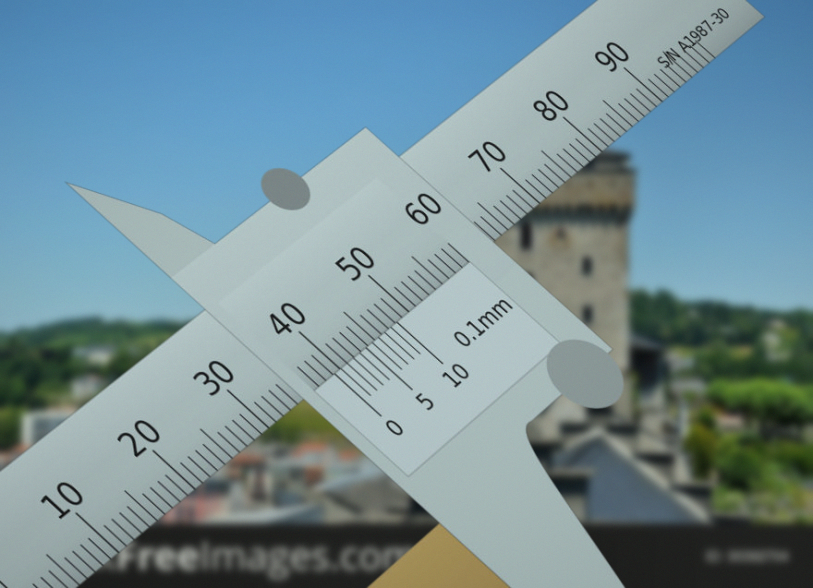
39.2 mm
